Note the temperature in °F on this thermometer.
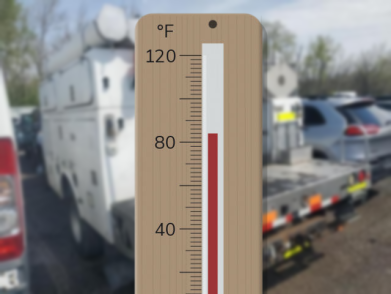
84 °F
